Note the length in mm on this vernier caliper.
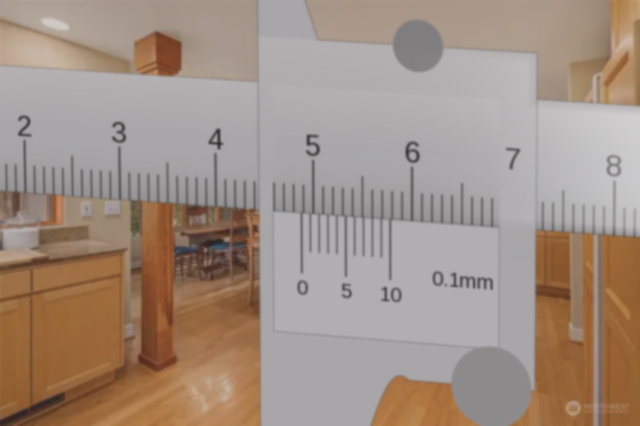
48.8 mm
